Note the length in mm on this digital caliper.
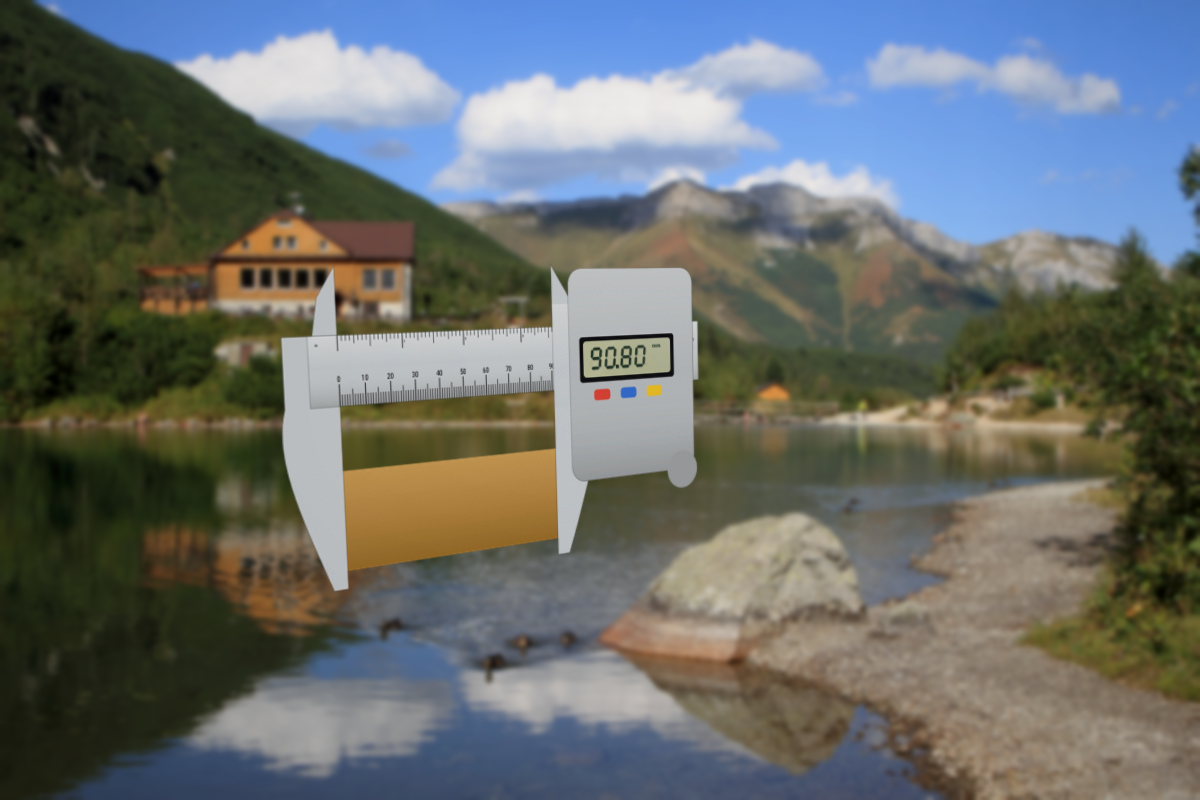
90.80 mm
